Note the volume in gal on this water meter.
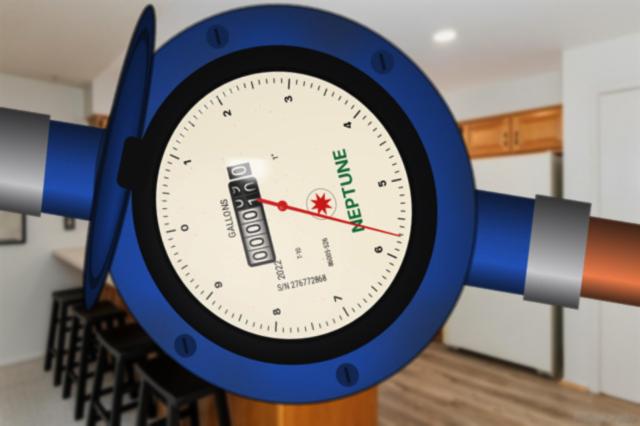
95.7 gal
